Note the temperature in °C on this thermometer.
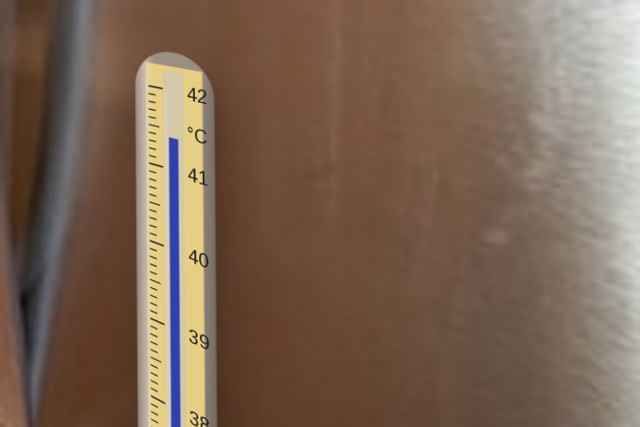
41.4 °C
